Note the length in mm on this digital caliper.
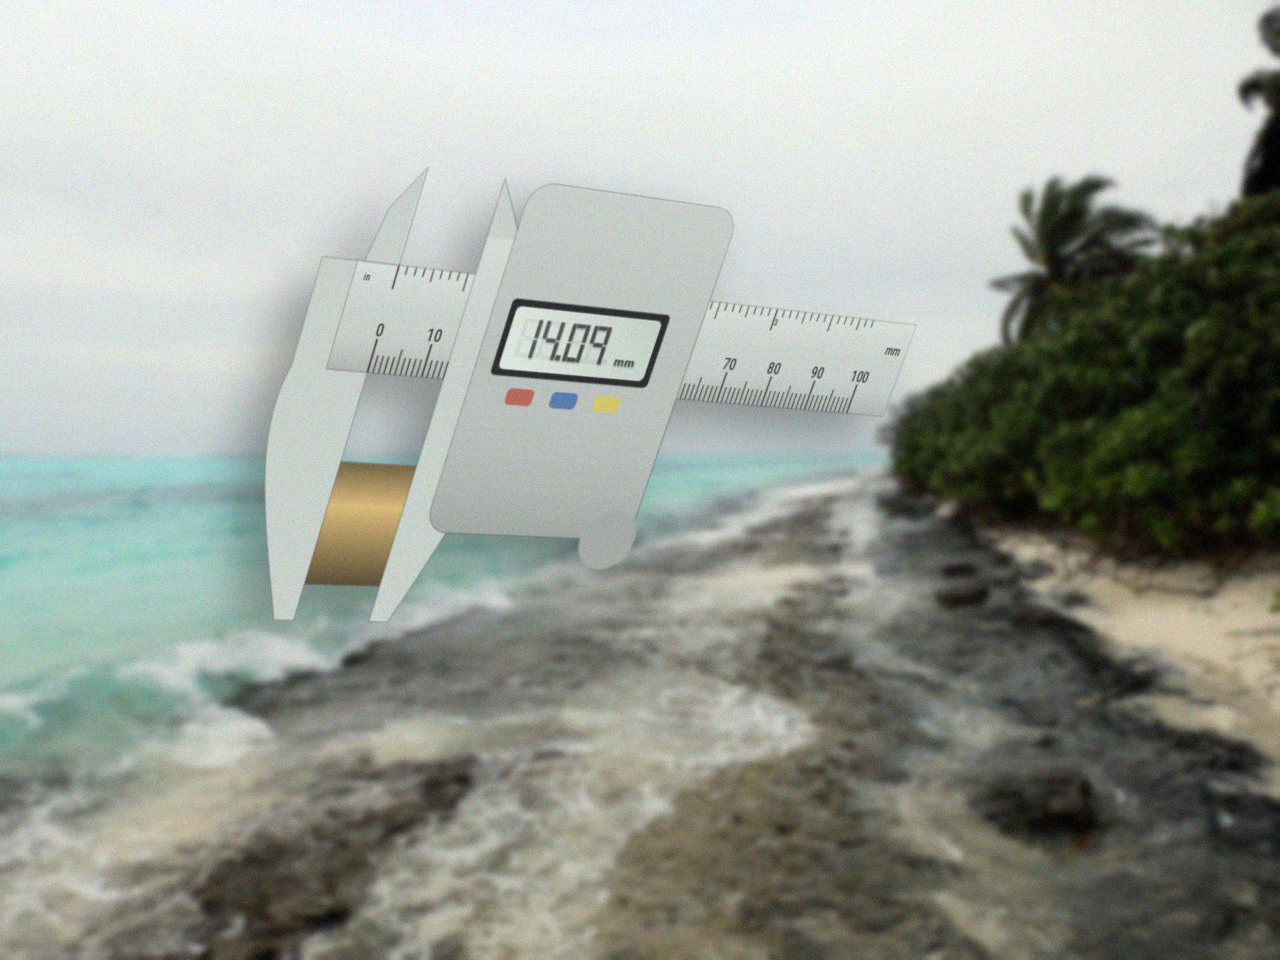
14.09 mm
